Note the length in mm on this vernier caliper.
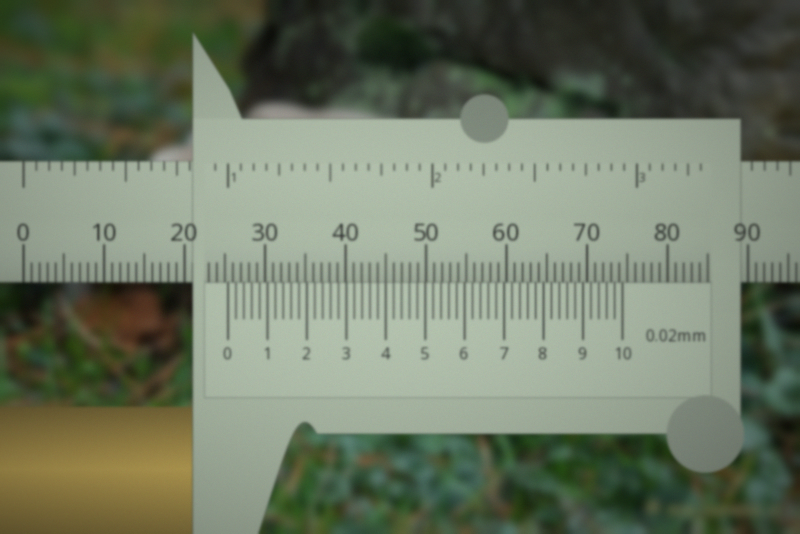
25.4 mm
